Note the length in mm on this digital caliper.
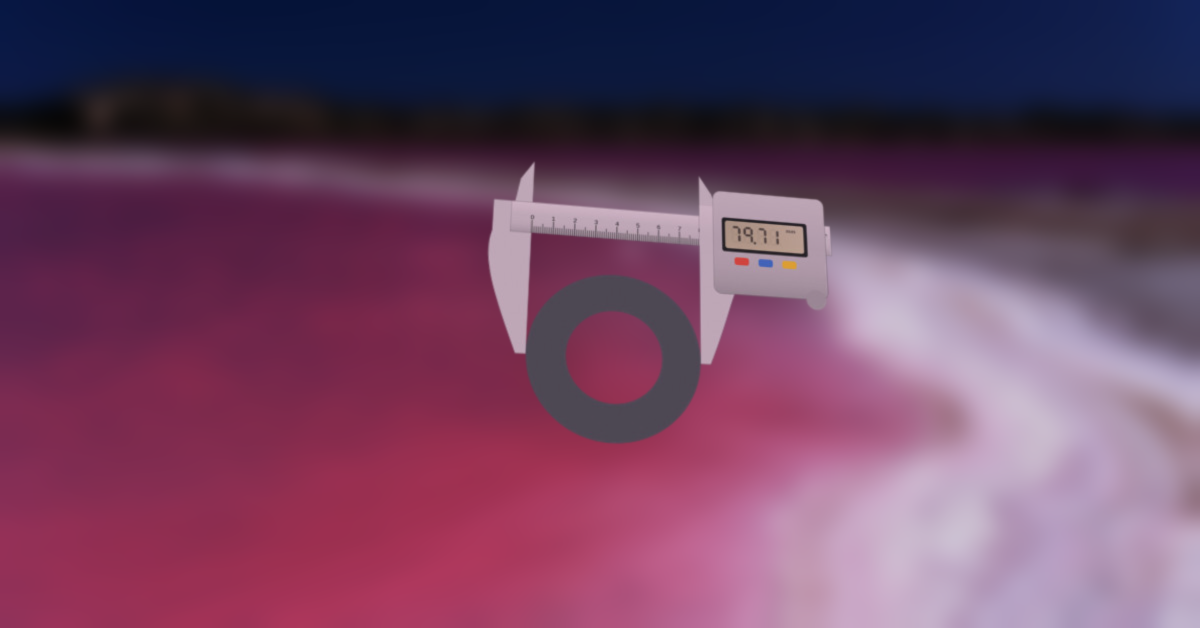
79.71 mm
